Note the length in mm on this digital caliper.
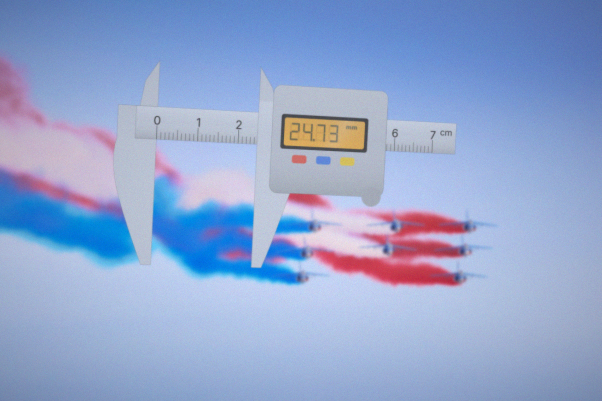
24.73 mm
